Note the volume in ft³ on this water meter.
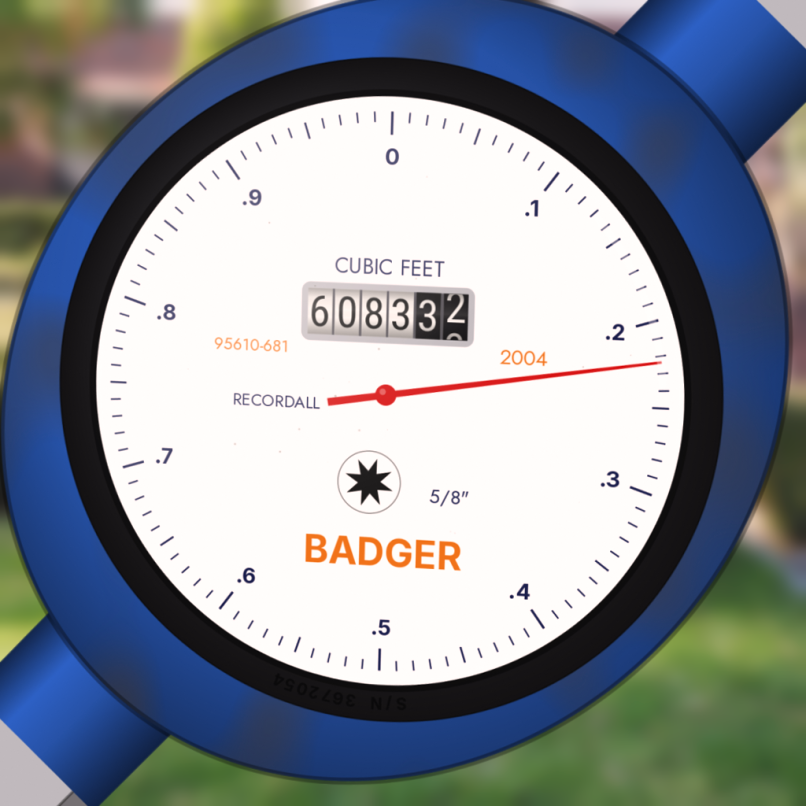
608332.22 ft³
